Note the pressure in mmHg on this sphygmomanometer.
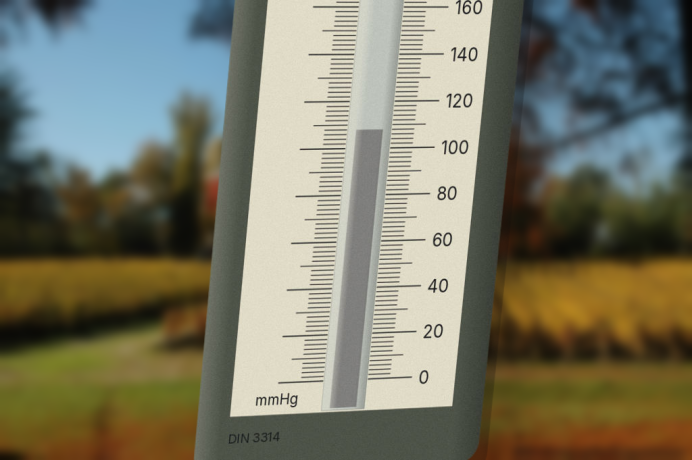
108 mmHg
